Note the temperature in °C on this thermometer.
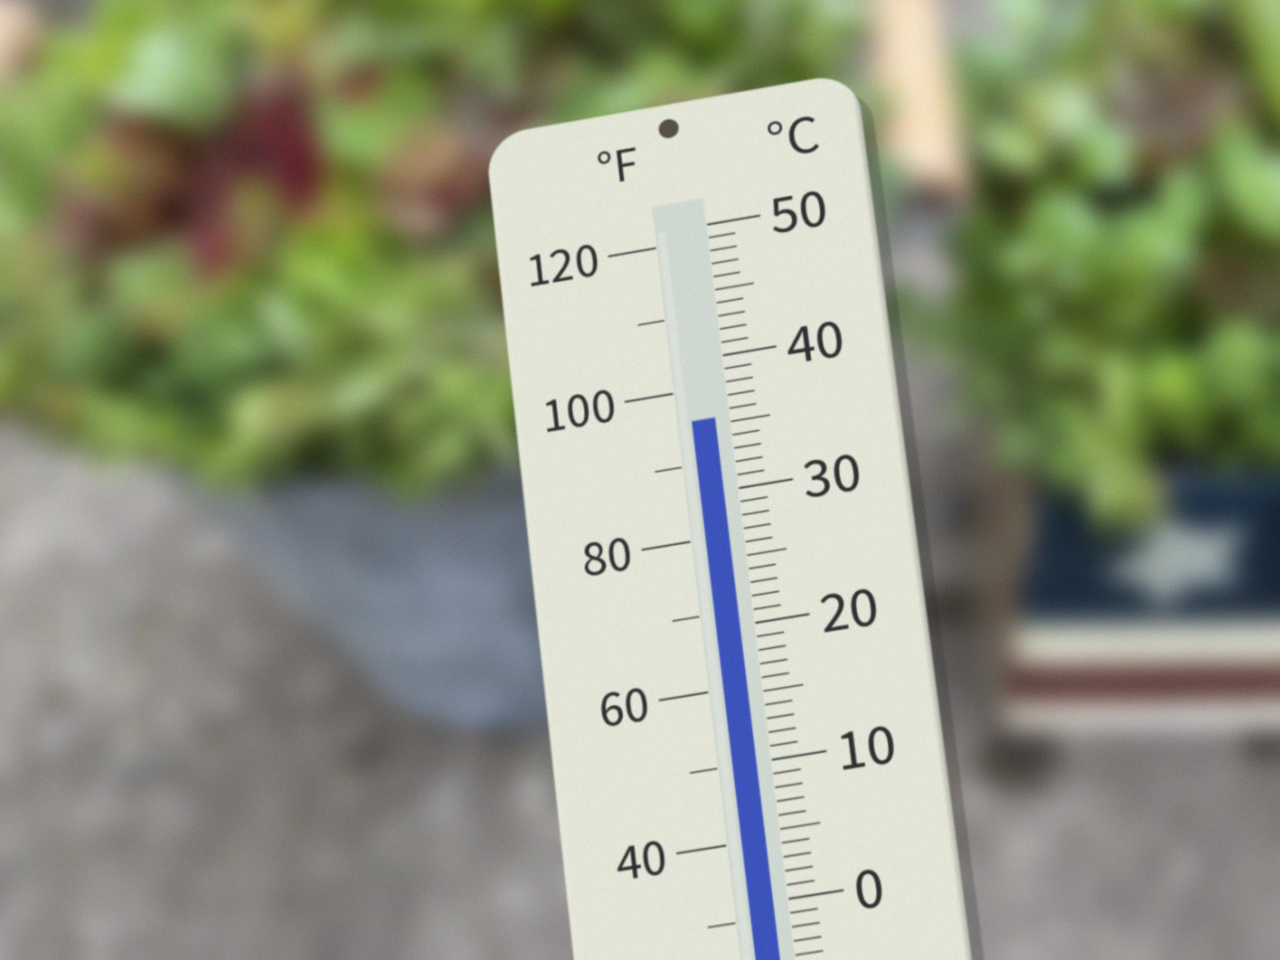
35.5 °C
